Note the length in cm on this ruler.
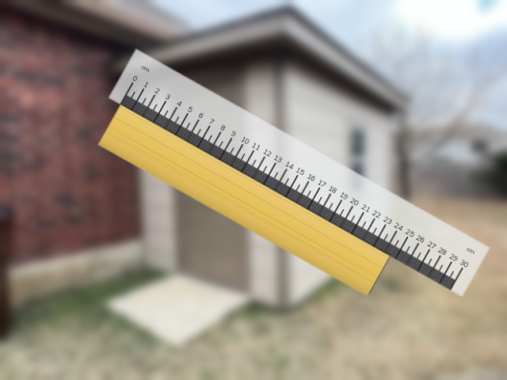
24.5 cm
